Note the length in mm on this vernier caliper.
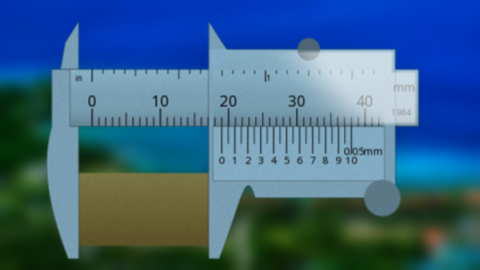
19.0 mm
